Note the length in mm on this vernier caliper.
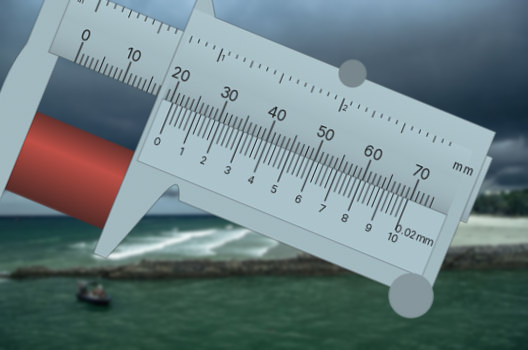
20.5 mm
